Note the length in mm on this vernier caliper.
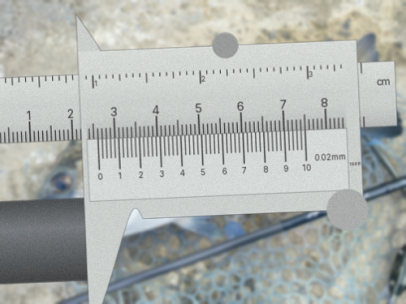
26.0 mm
